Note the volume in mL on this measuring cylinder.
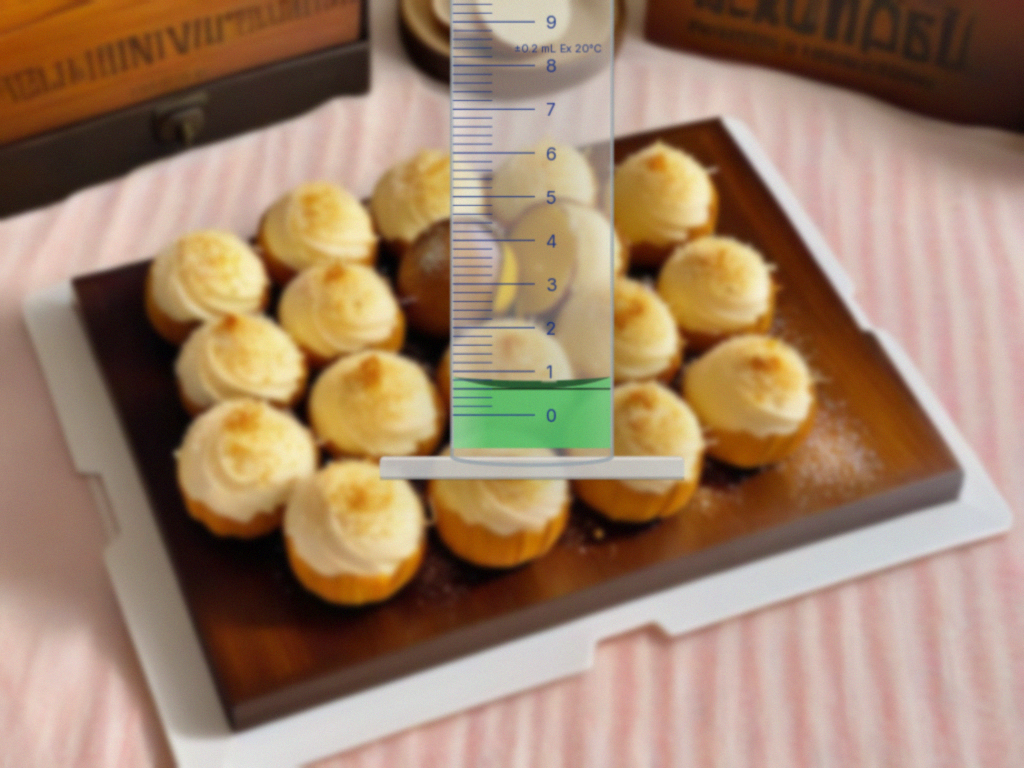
0.6 mL
